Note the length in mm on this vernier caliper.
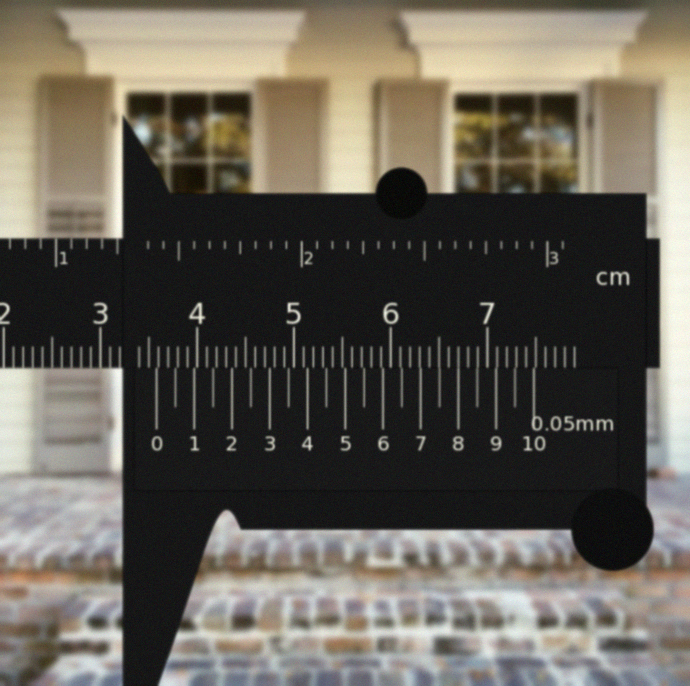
35.8 mm
